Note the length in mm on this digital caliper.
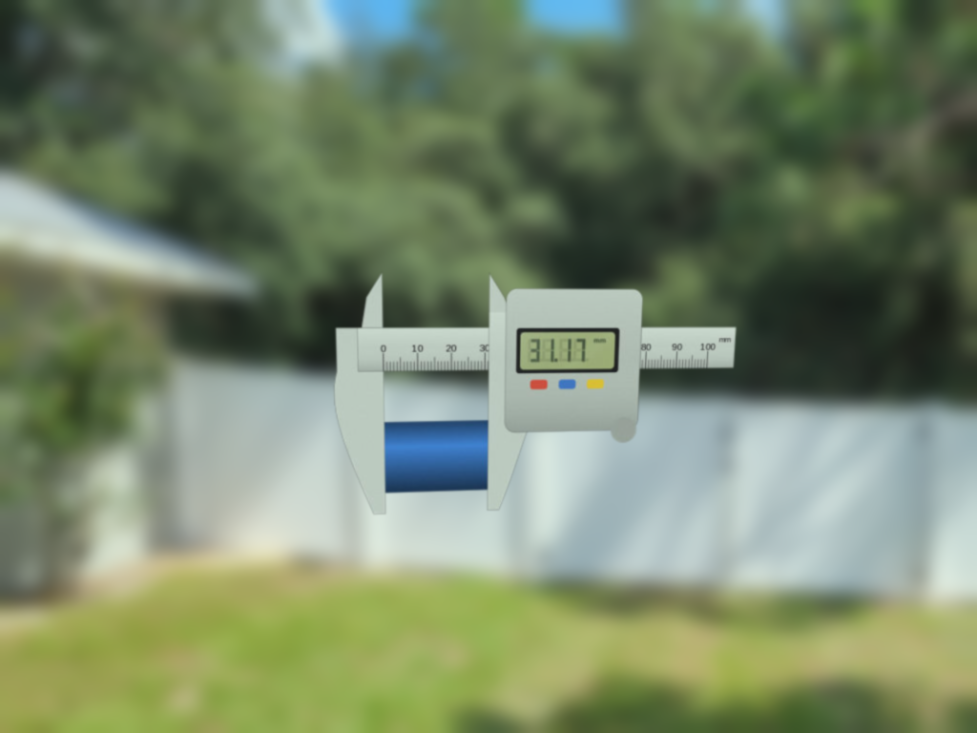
31.17 mm
